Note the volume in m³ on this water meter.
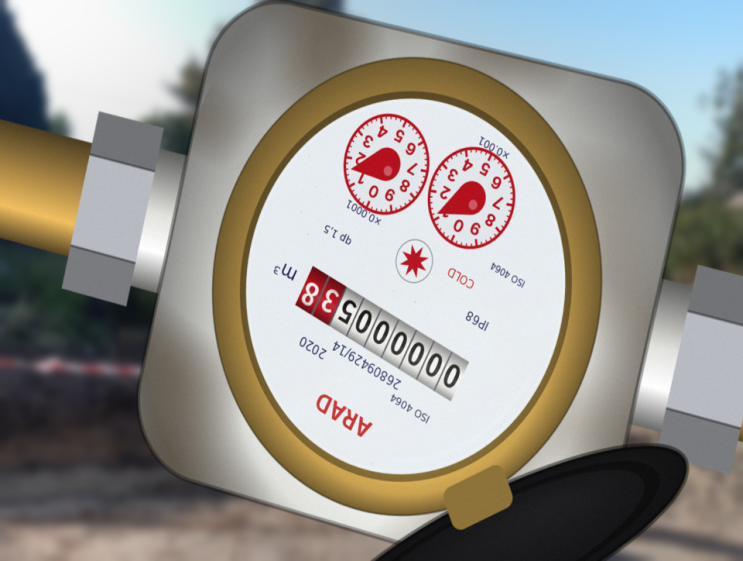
5.3811 m³
